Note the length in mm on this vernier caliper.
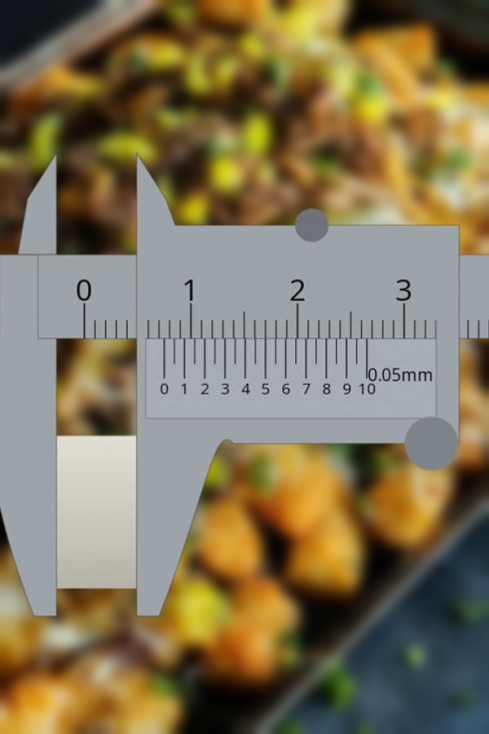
7.5 mm
